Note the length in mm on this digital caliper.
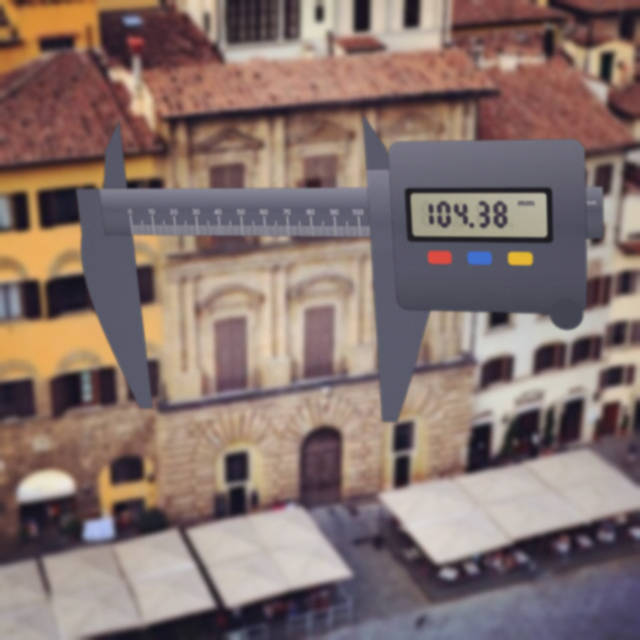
104.38 mm
